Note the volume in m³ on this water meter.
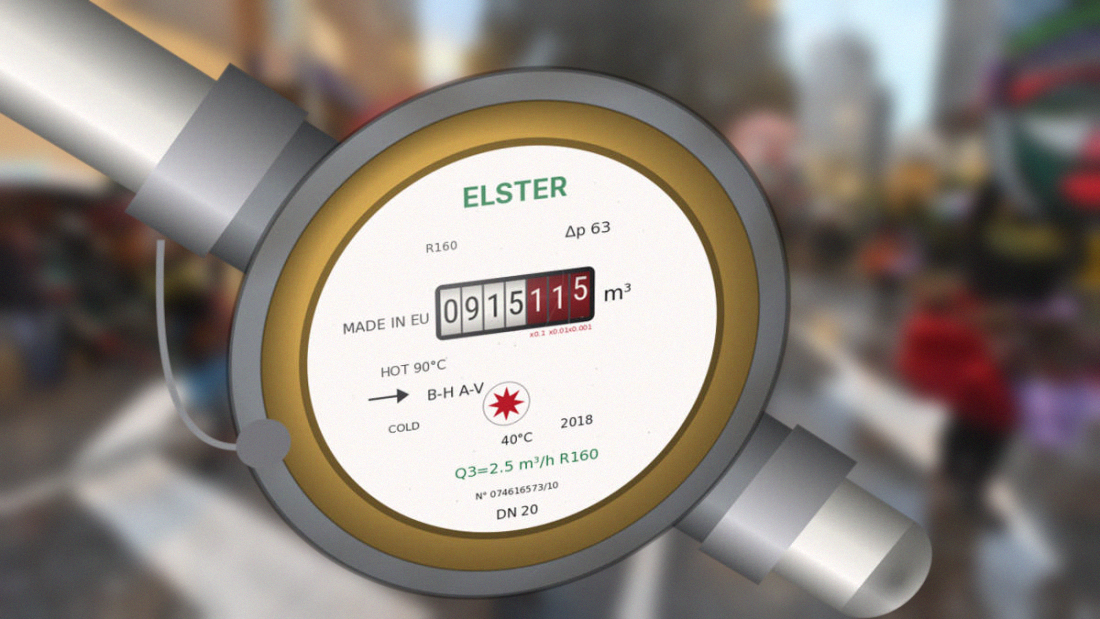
915.115 m³
